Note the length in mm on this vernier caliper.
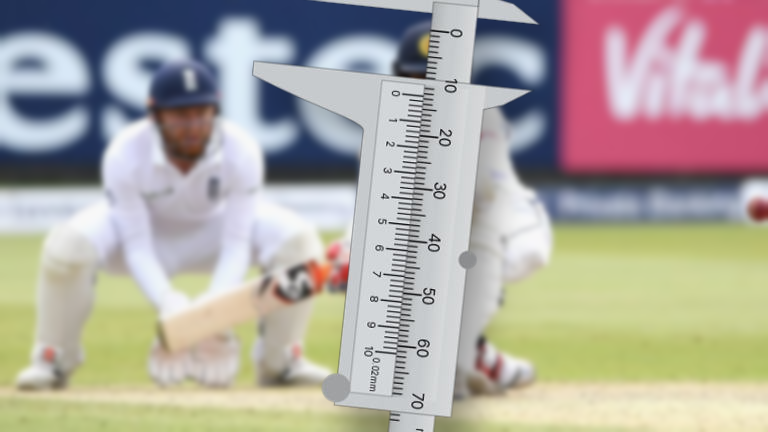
12.5 mm
